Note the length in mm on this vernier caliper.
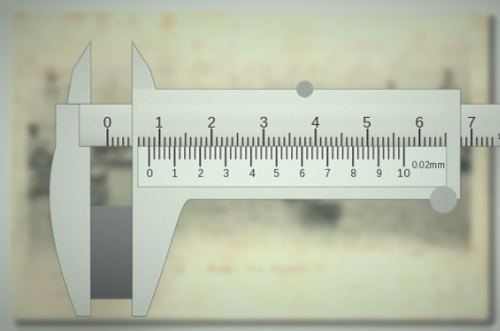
8.0 mm
